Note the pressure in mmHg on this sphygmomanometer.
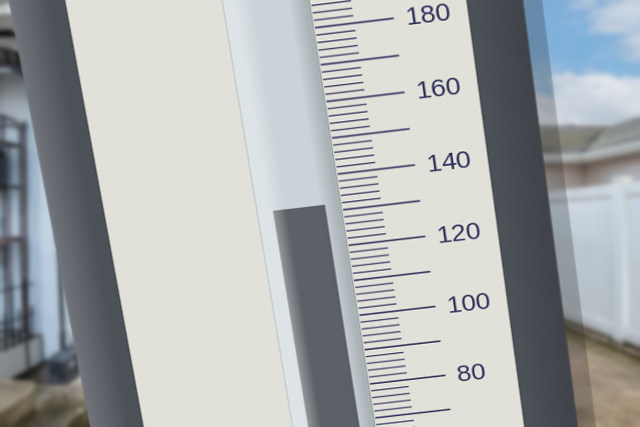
132 mmHg
